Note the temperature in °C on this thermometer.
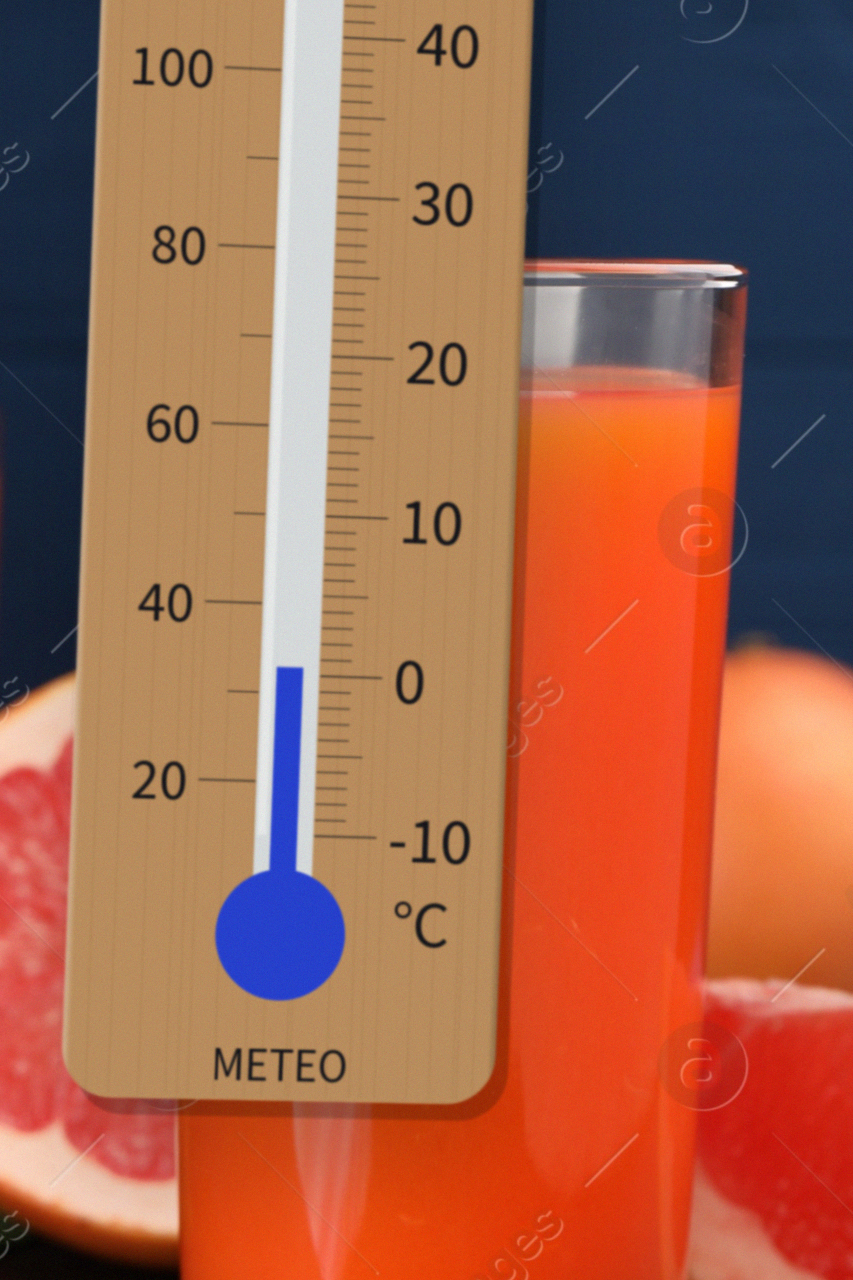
0.5 °C
